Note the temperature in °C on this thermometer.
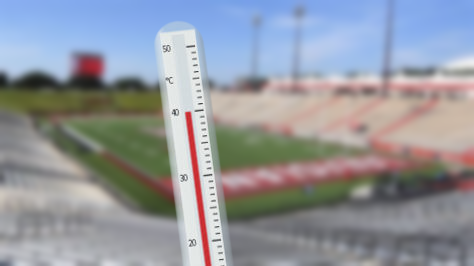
40 °C
